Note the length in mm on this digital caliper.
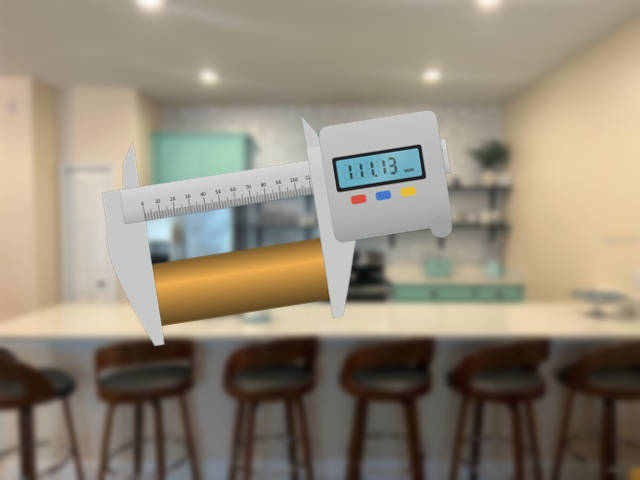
111.13 mm
